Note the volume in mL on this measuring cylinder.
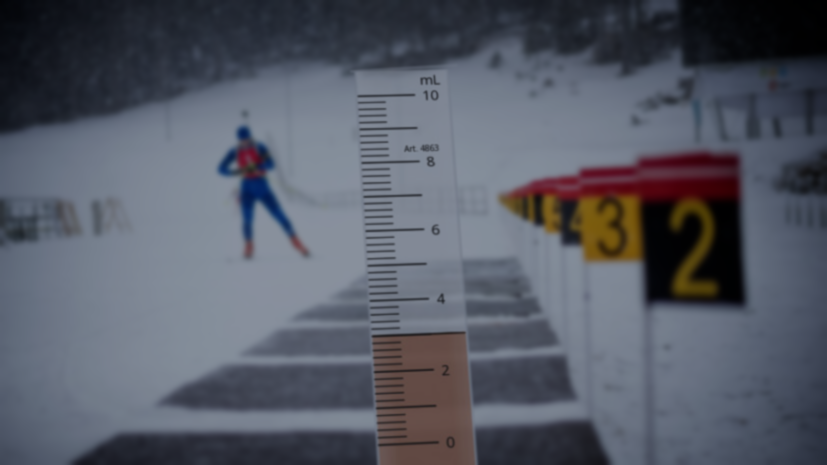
3 mL
